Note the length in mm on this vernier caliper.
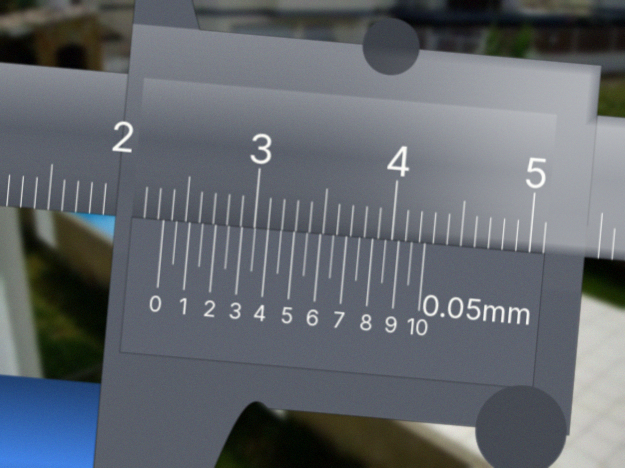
23.4 mm
